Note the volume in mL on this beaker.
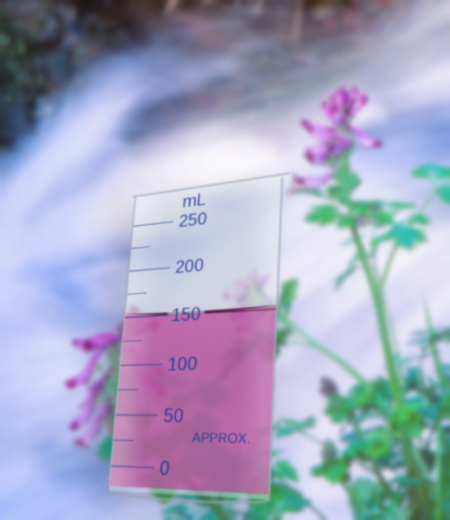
150 mL
